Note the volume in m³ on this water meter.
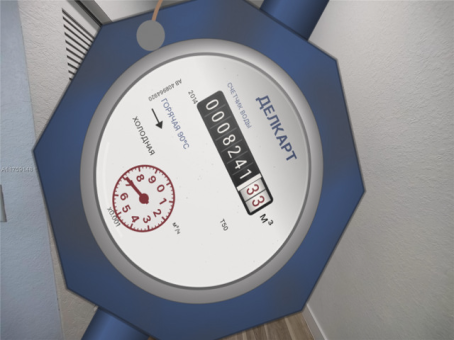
8241.337 m³
